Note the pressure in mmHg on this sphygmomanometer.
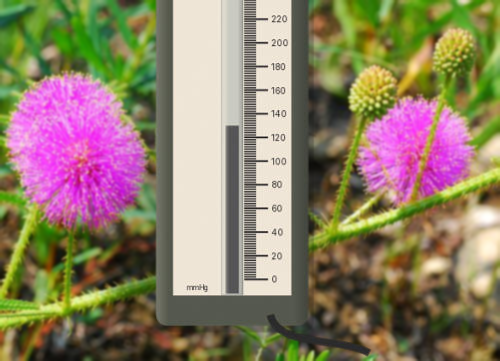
130 mmHg
